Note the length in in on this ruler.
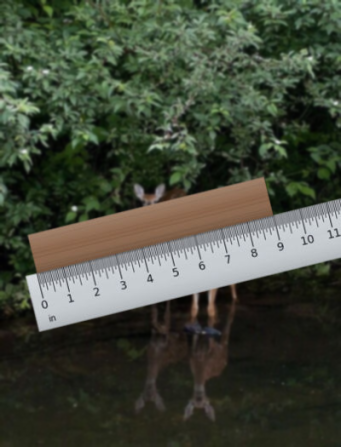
9 in
